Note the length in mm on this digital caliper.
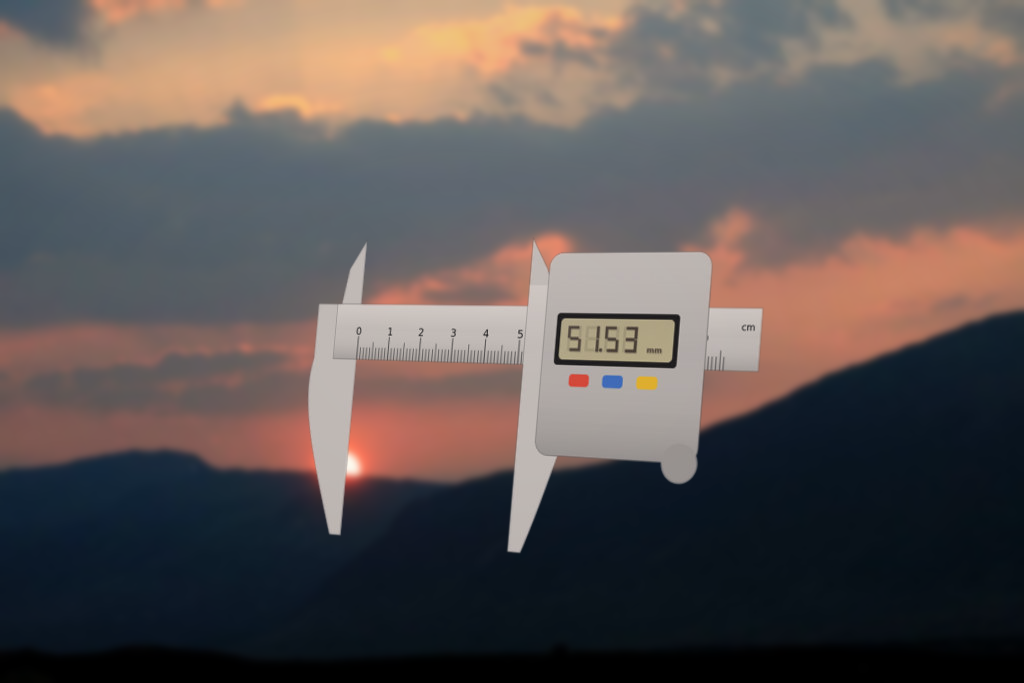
51.53 mm
